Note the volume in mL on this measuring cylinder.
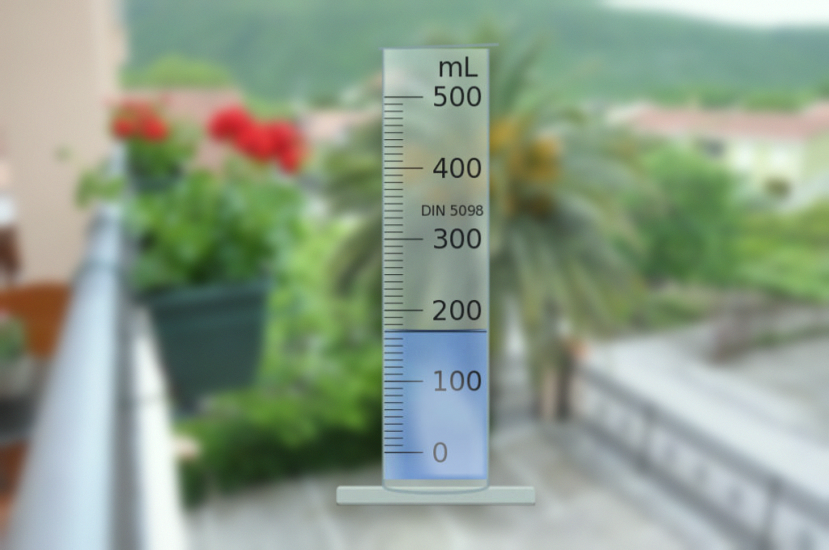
170 mL
